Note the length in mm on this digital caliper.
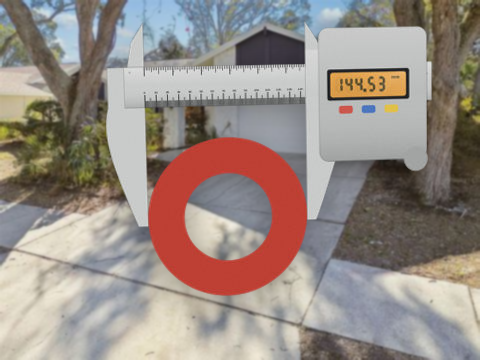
144.53 mm
